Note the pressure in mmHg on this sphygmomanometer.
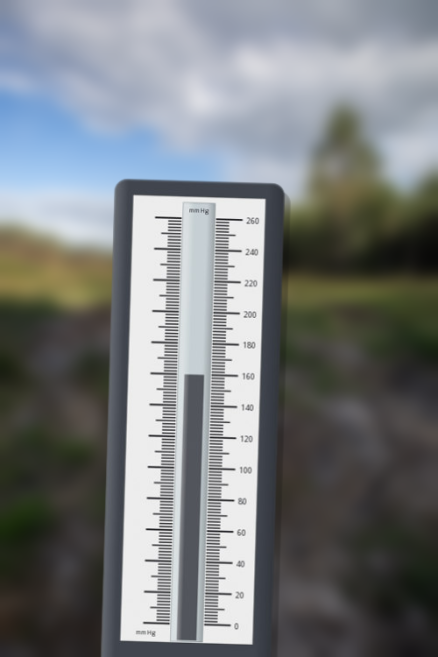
160 mmHg
